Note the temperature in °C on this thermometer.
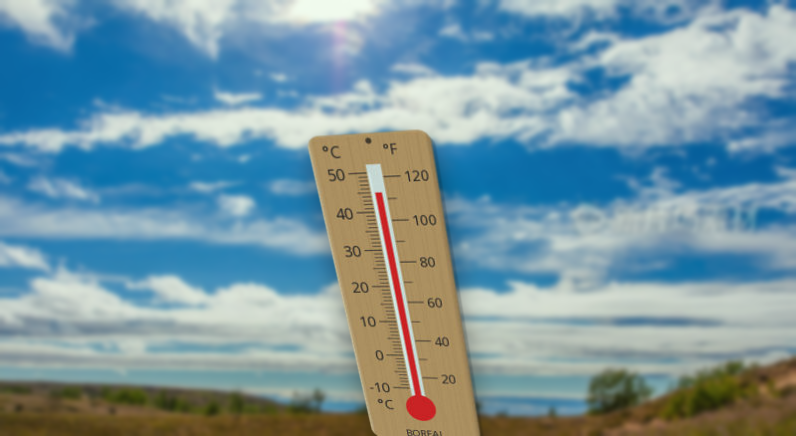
45 °C
